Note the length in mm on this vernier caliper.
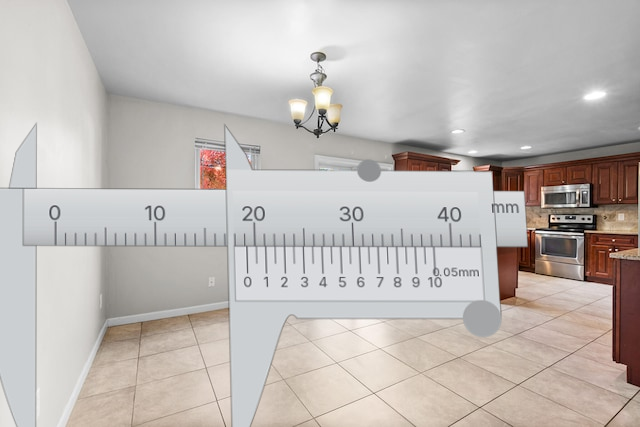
19.2 mm
